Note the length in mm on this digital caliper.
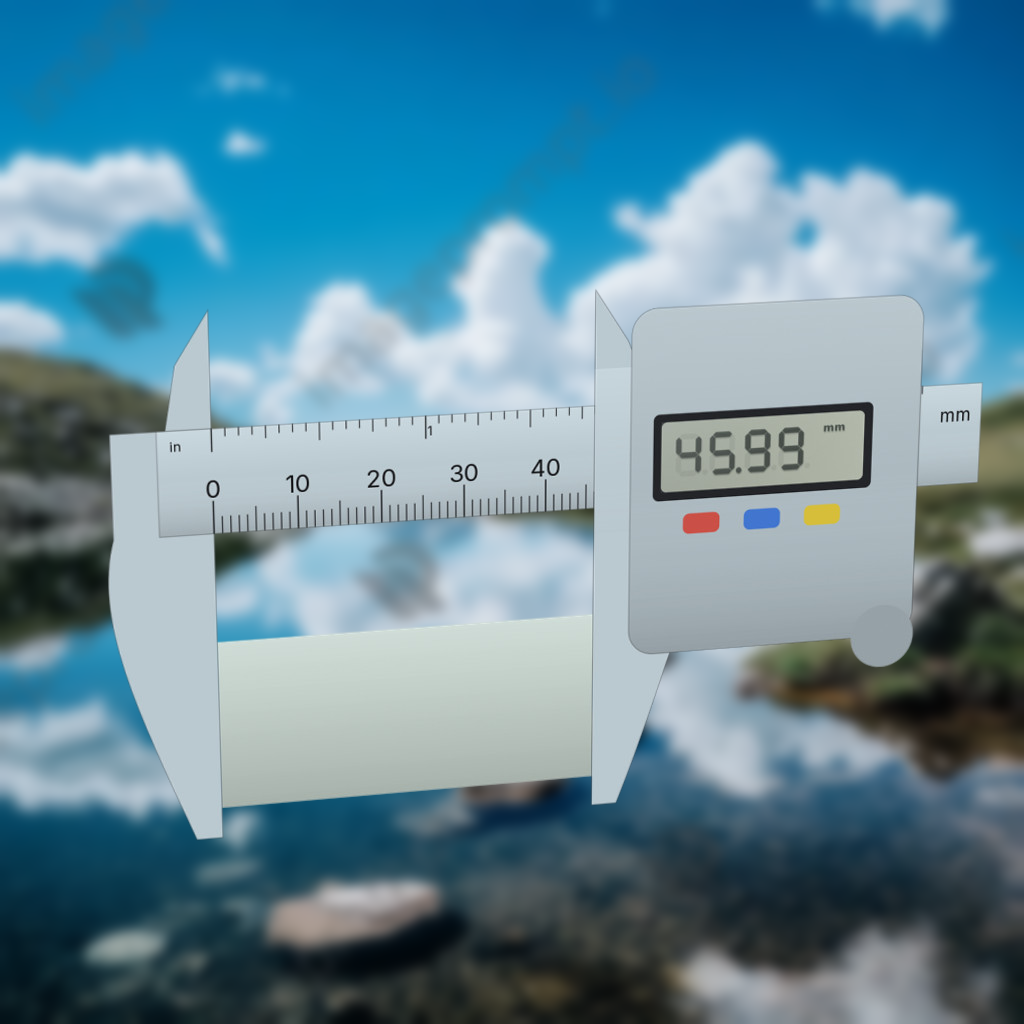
45.99 mm
